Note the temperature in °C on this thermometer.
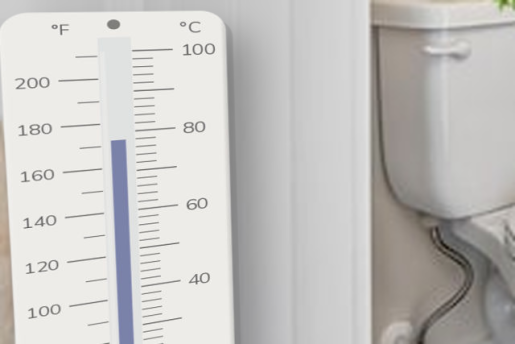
78 °C
